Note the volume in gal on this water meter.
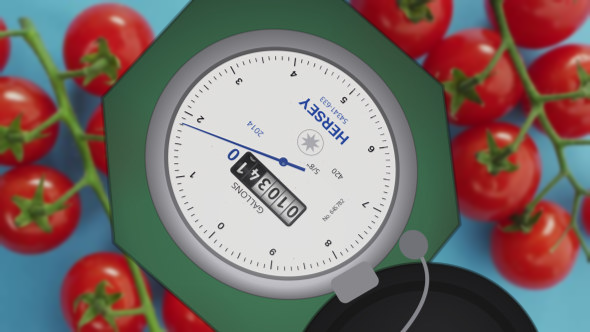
103411.8 gal
